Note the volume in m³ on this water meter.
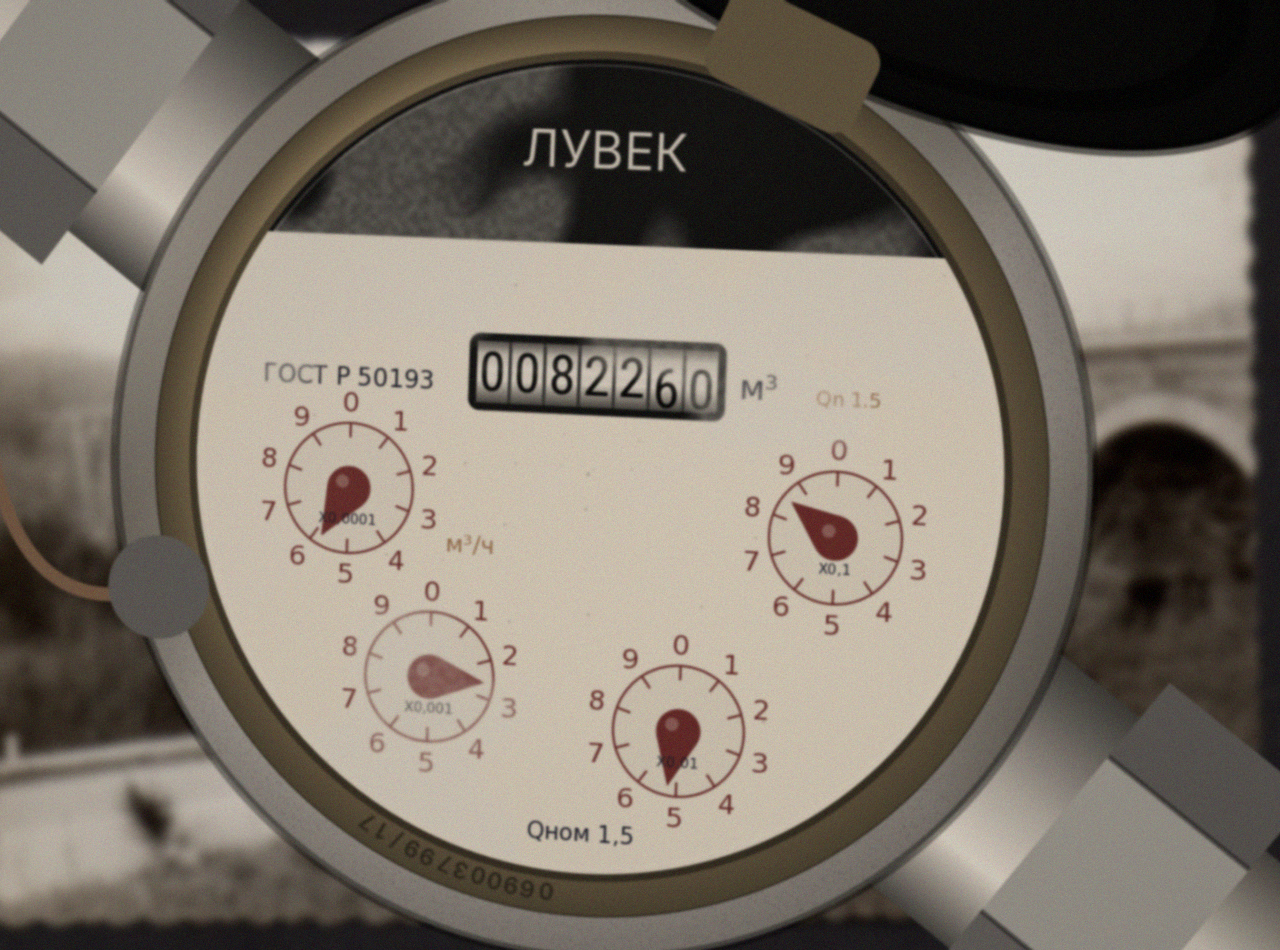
82259.8525 m³
